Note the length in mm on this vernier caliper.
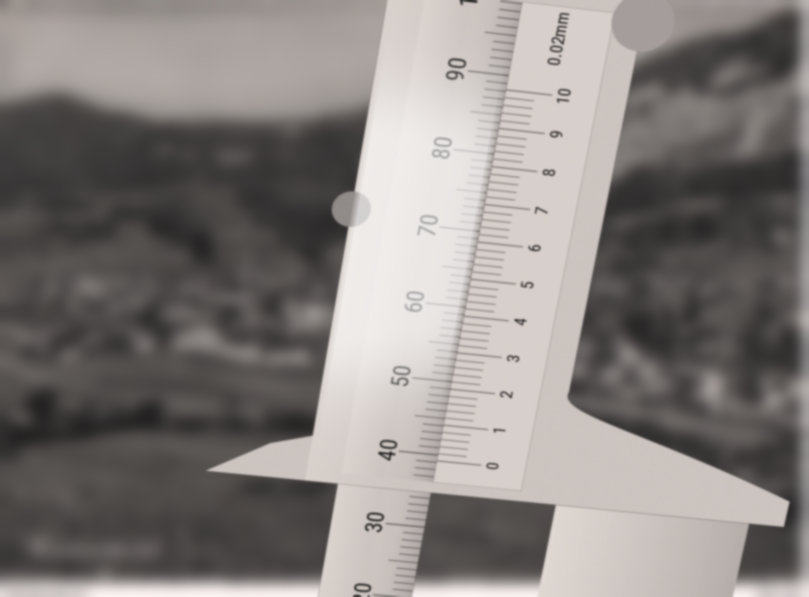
39.2 mm
